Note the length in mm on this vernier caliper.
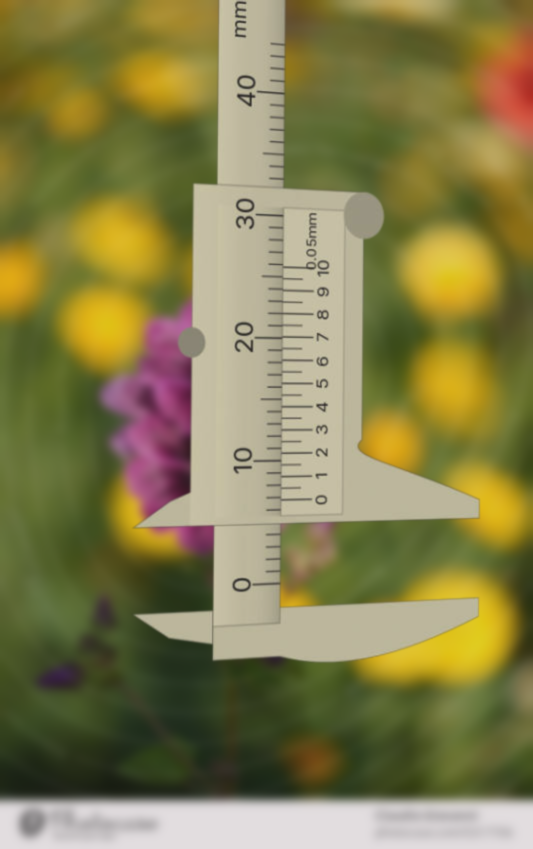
6.8 mm
